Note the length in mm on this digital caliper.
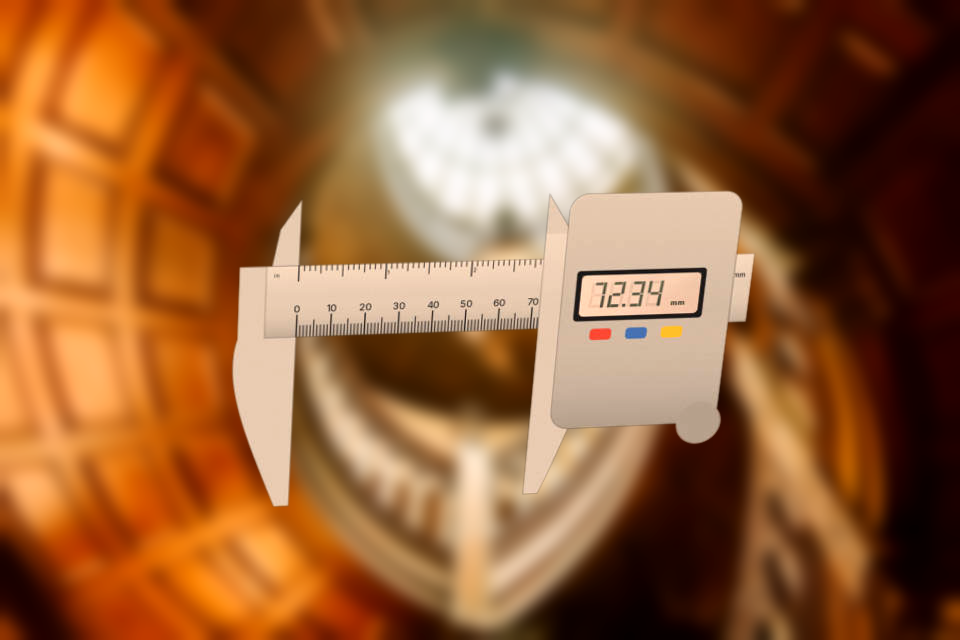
72.34 mm
